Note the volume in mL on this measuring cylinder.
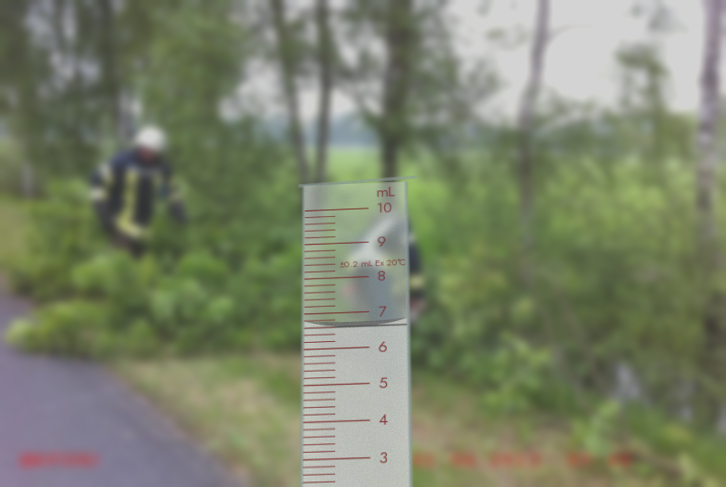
6.6 mL
